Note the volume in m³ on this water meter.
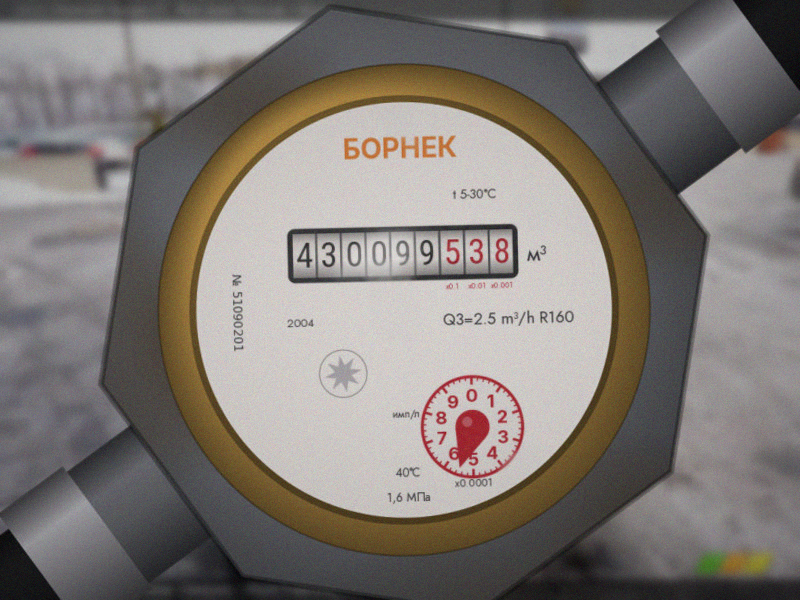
430099.5385 m³
